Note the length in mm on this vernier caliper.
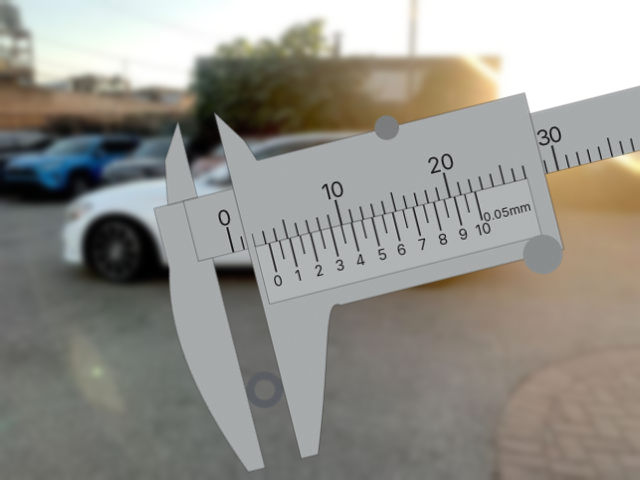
3.3 mm
